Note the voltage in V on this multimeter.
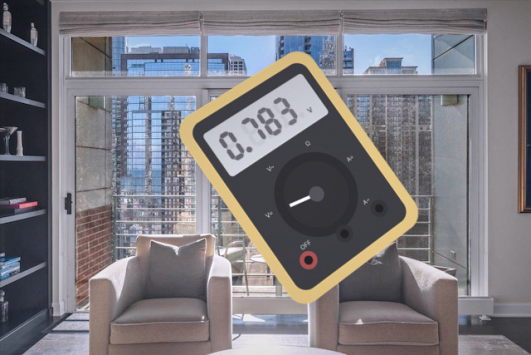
0.783 V
